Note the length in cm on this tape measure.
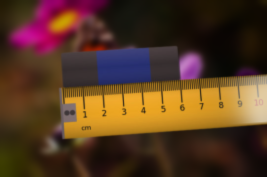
6 cm
